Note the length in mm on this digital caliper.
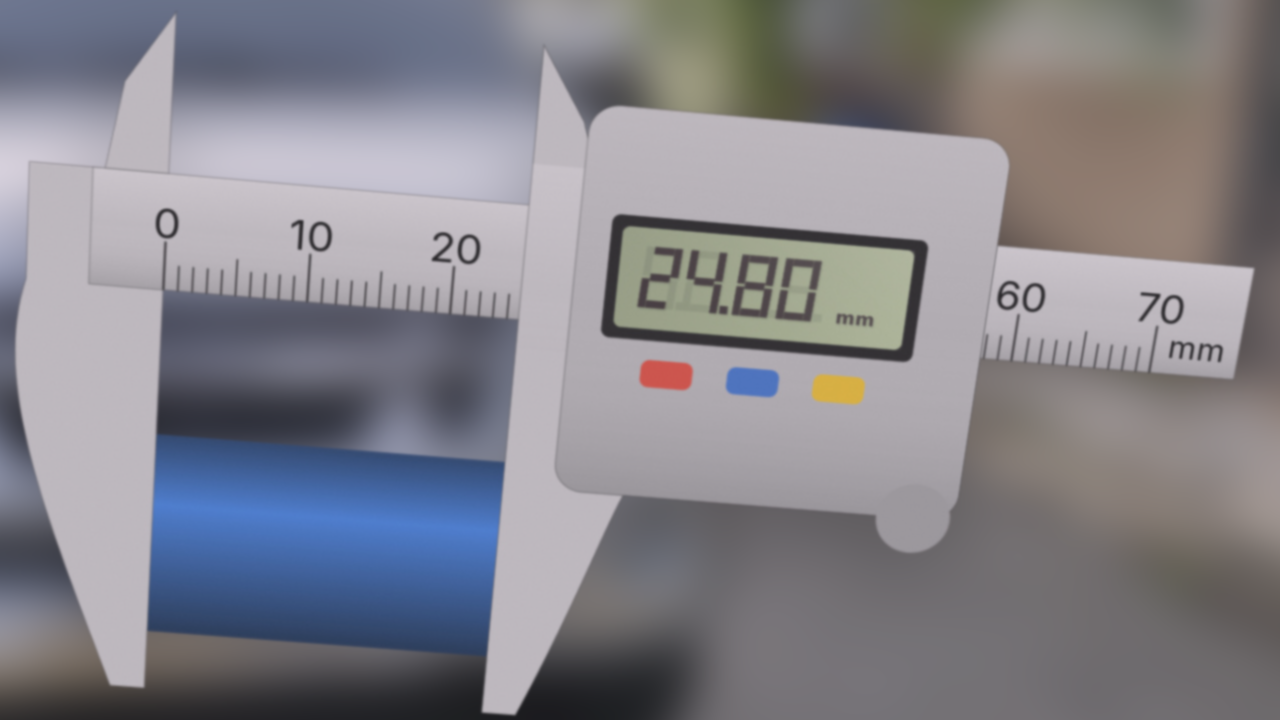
24.80 mm
